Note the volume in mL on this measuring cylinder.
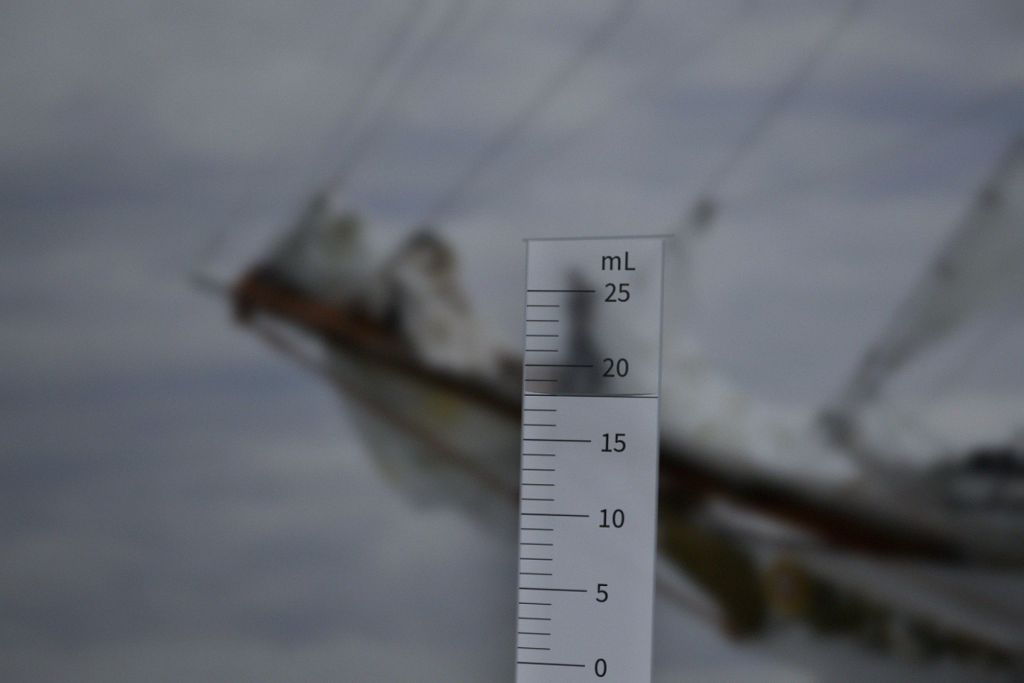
18 mL
